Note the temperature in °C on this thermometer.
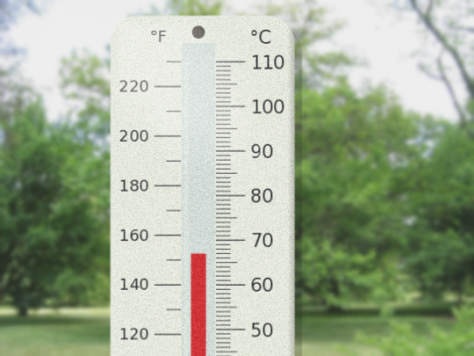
67 °C
